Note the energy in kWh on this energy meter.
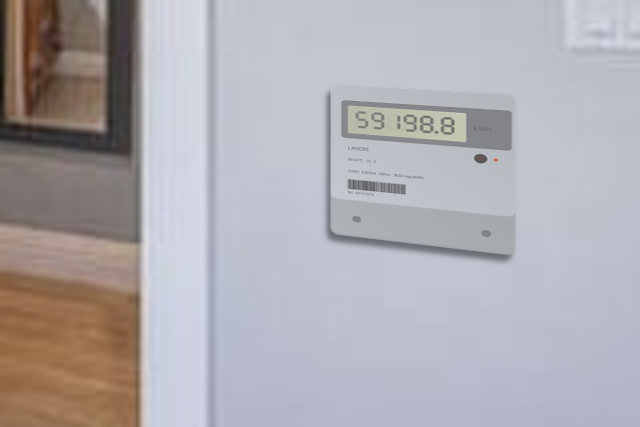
59198.8 kWh
